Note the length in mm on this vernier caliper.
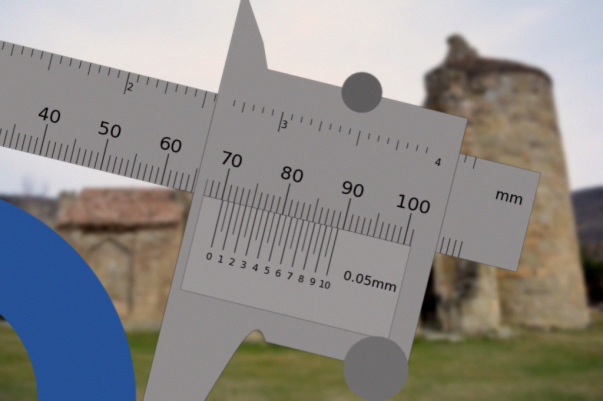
70.2 mm
